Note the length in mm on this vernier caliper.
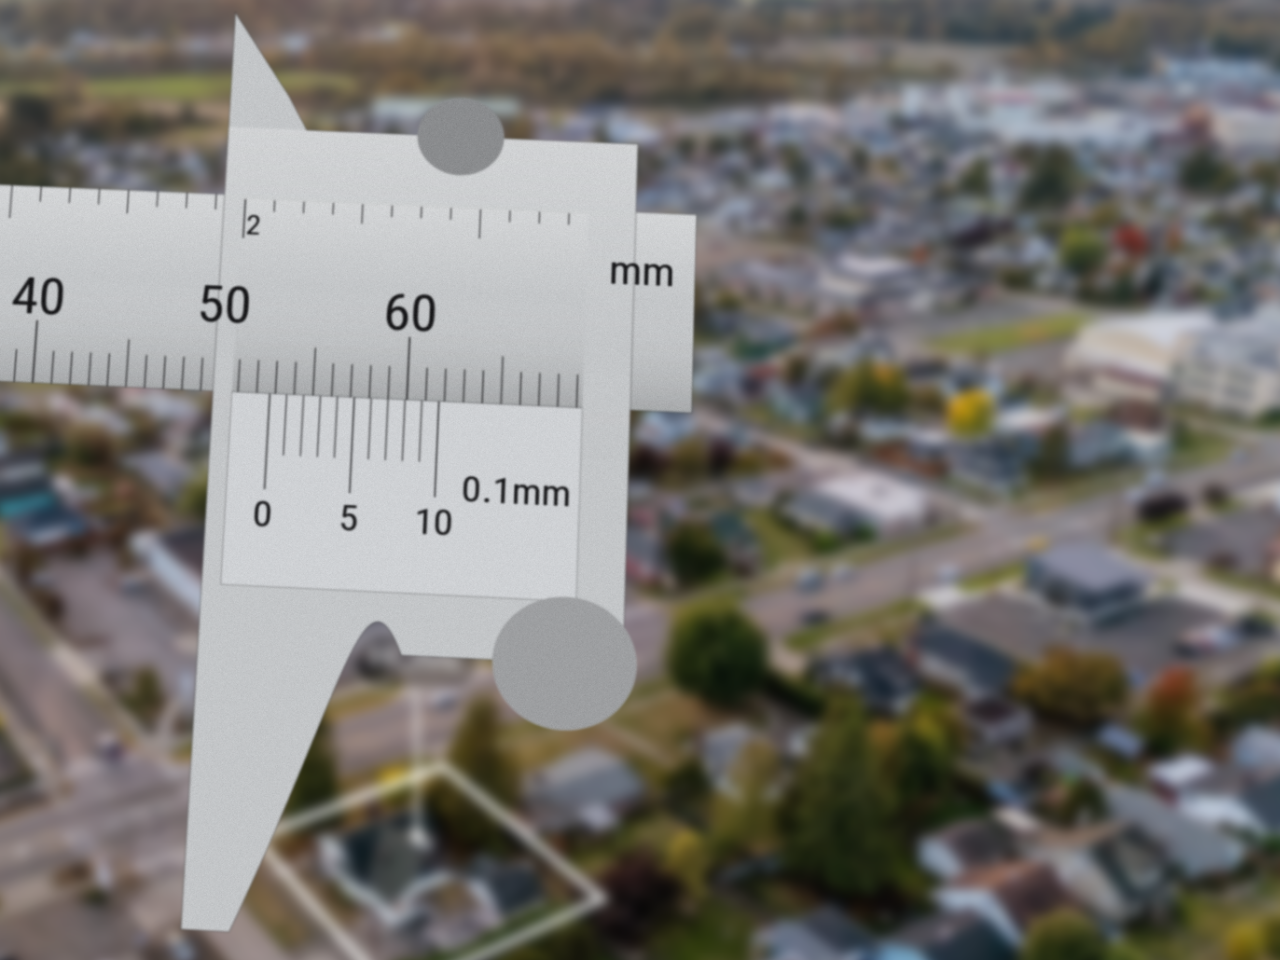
52.7 mm
